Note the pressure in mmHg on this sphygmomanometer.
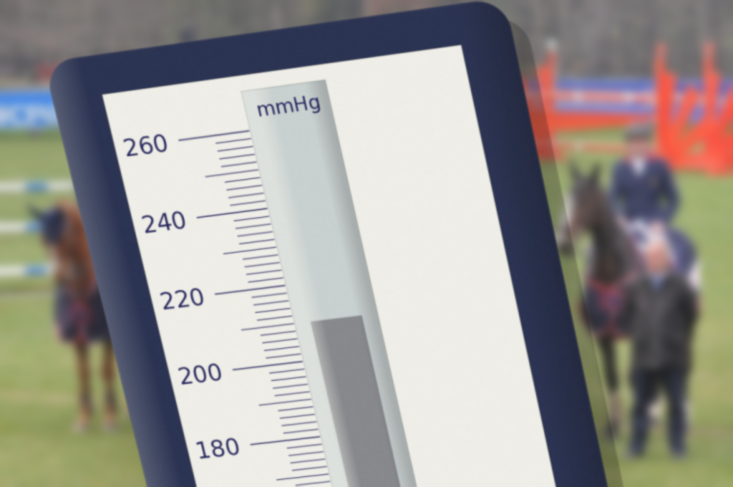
210 mmHg
